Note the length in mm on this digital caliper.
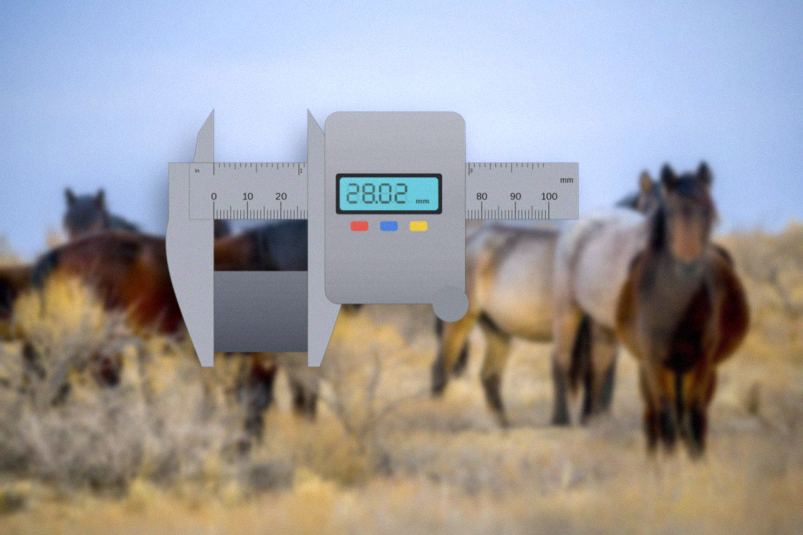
28.02 mm
